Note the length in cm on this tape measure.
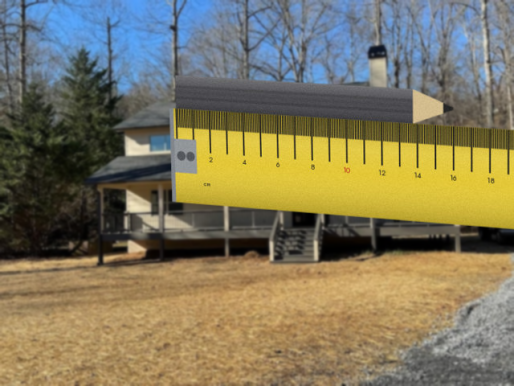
16 cm
